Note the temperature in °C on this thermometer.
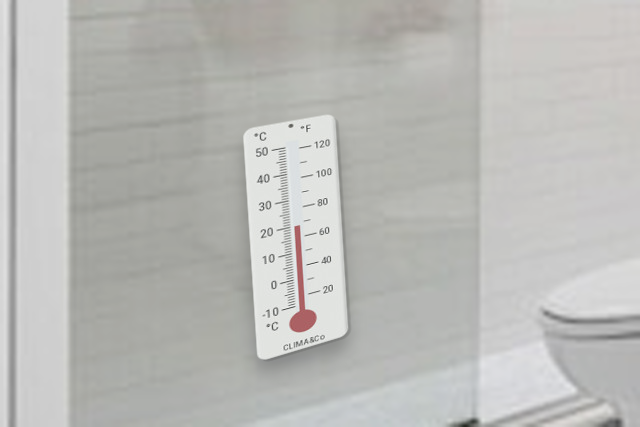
20 °C
